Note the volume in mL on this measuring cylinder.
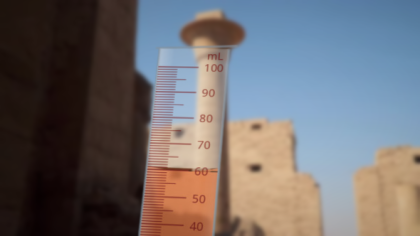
60 mL
